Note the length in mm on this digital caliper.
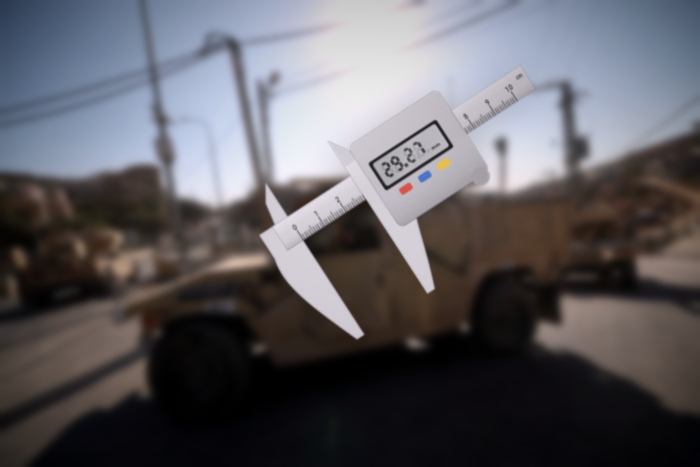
29.27 mm
